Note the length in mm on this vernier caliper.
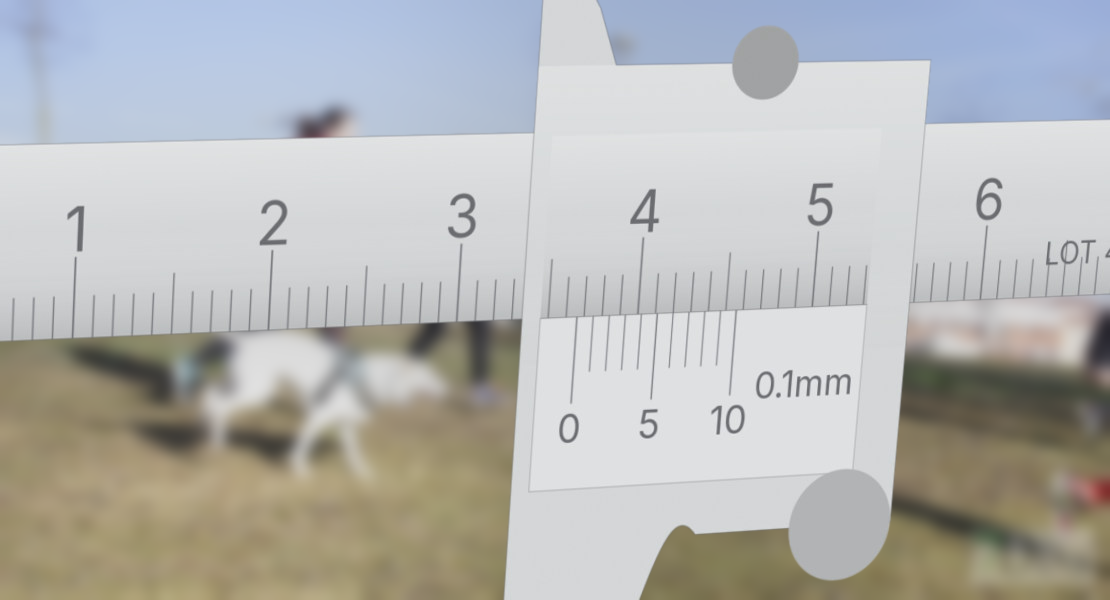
36.6 mm
